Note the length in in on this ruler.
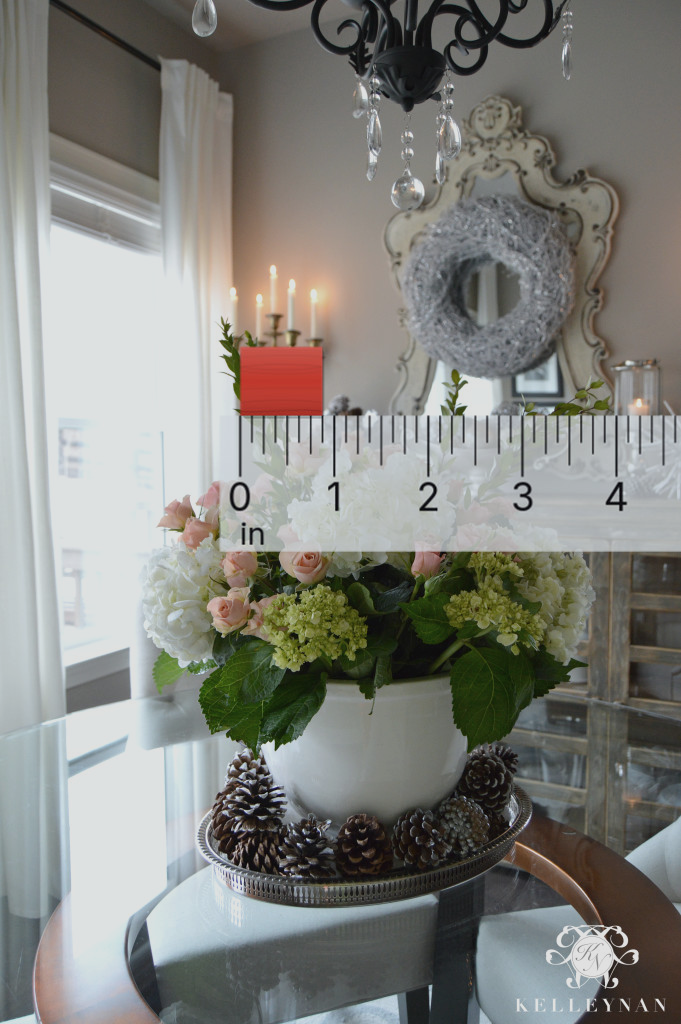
0.875 in
